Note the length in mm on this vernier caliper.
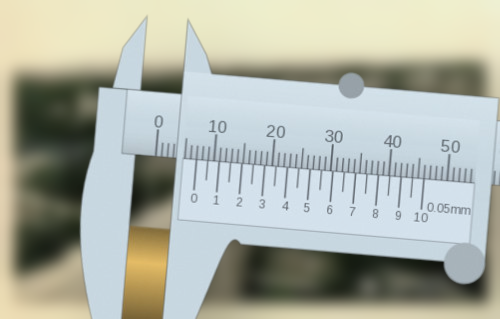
7.0 mm
